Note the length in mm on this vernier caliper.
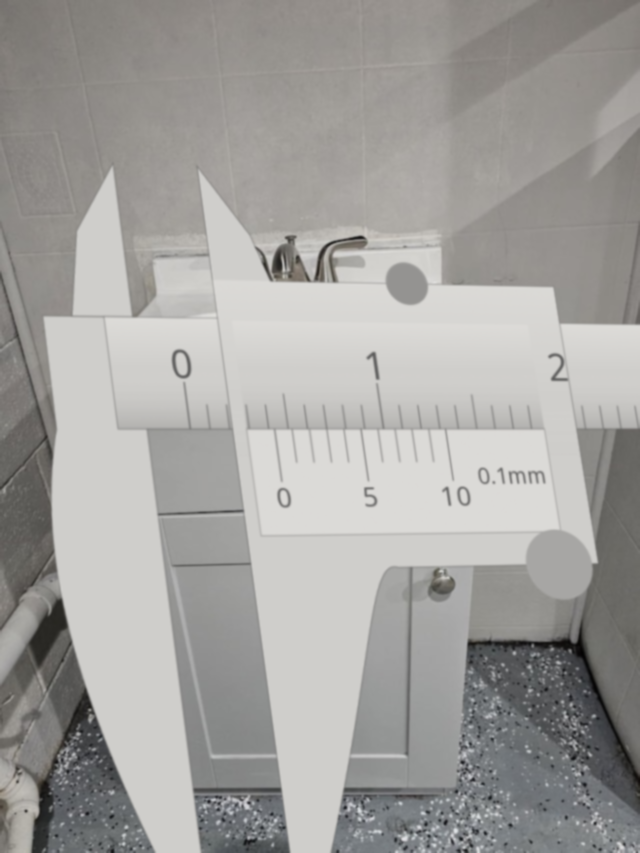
4.3 mm
